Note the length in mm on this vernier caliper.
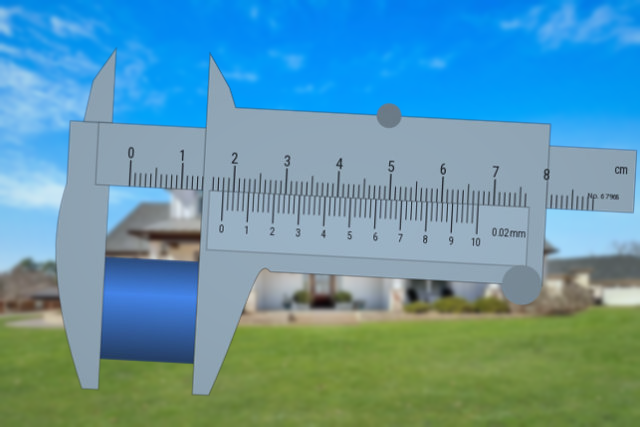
18.0 mm
